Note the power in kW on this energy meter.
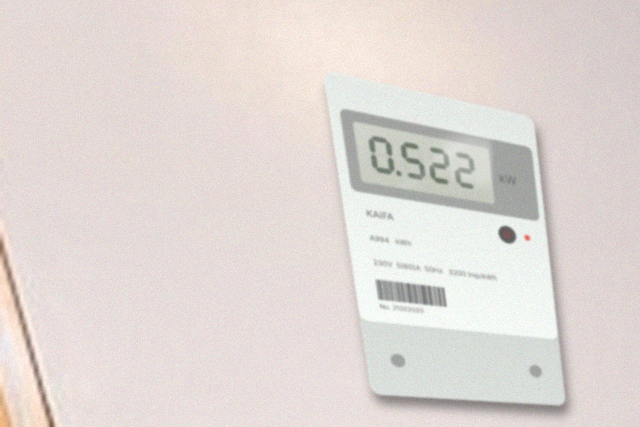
0.522 kW
